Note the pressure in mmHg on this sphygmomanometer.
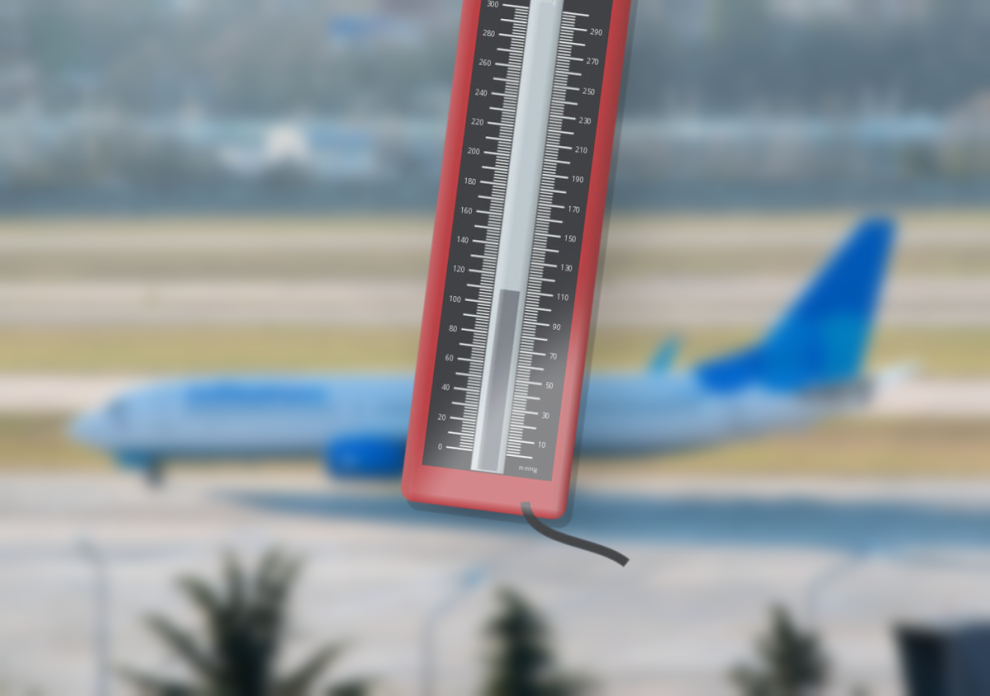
110 mmHg
